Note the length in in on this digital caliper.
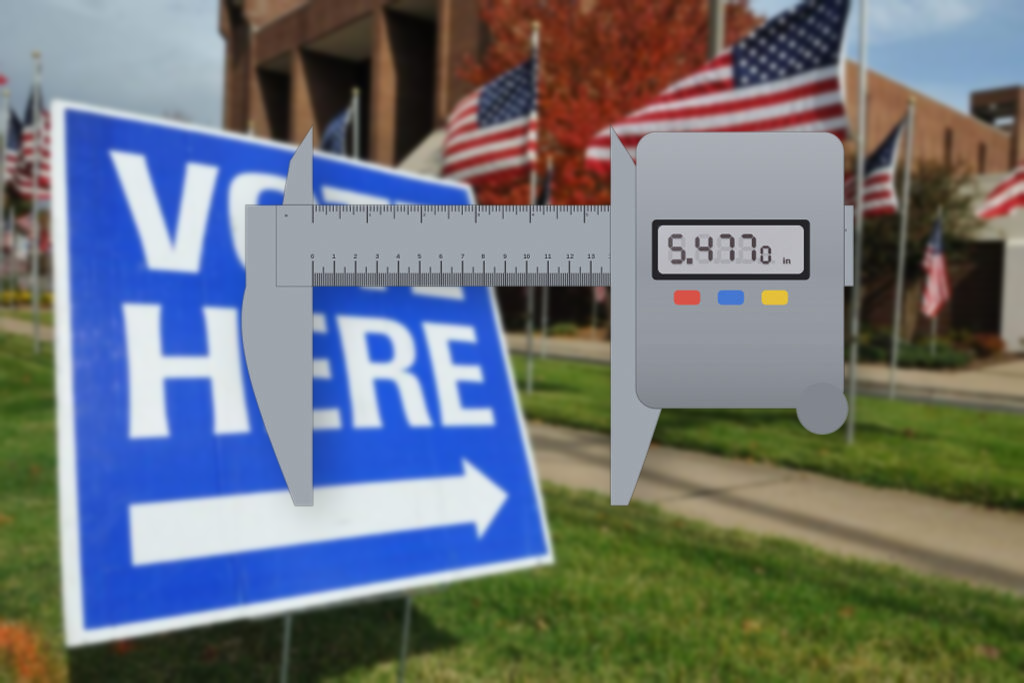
5.4770 in
